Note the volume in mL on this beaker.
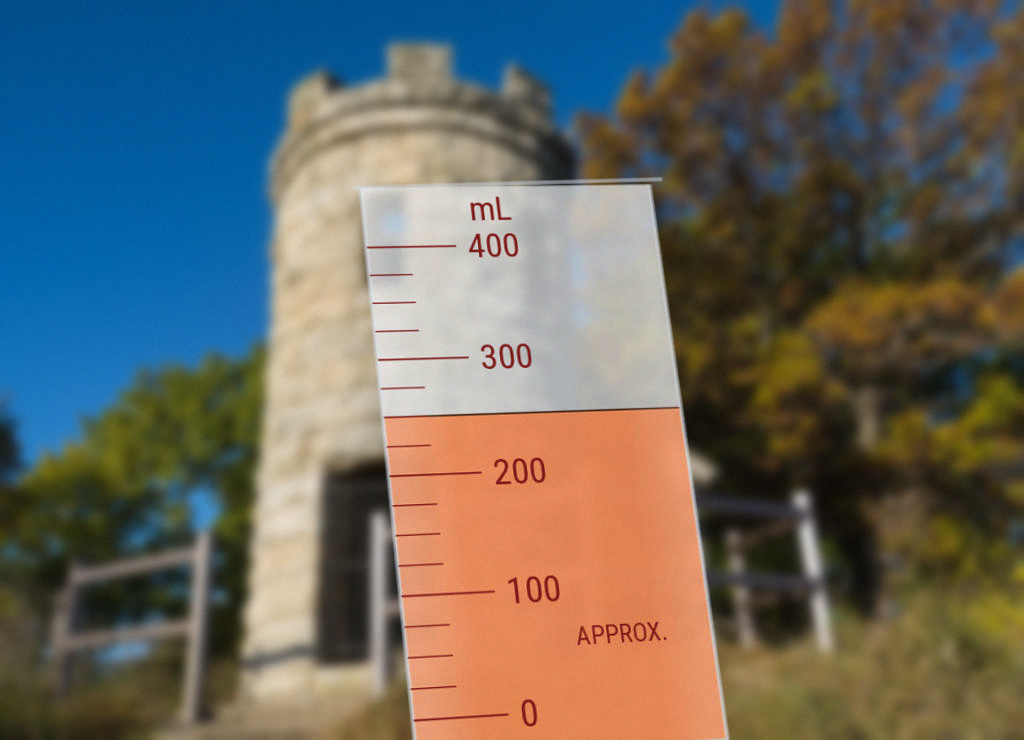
250 mL
